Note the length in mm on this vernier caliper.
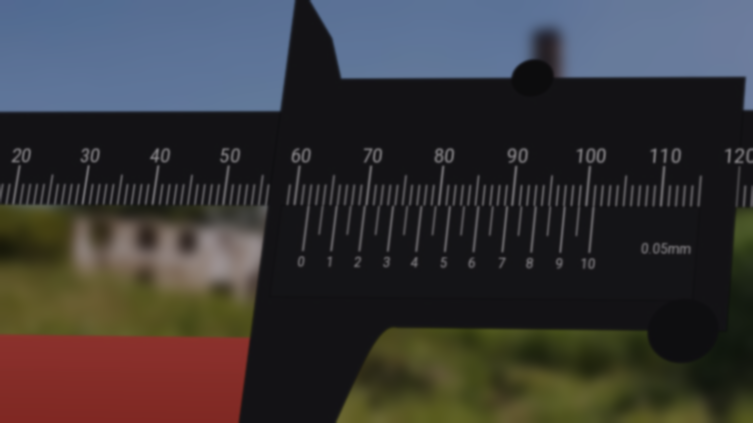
62.0 mm
